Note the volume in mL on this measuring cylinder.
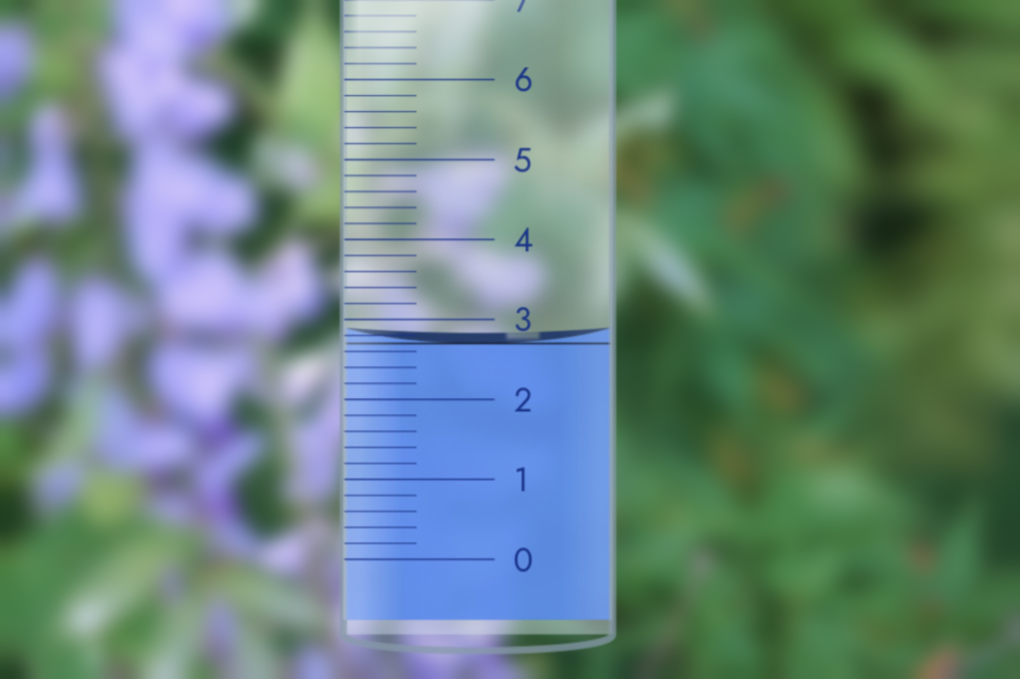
2.7 mL
